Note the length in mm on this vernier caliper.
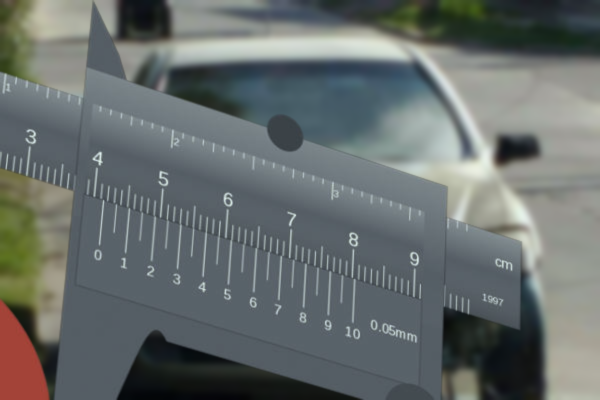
41.4 mm
